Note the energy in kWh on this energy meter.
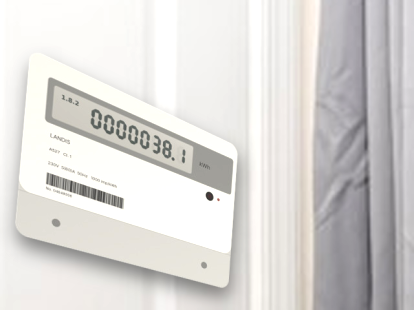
38.1 kWh
